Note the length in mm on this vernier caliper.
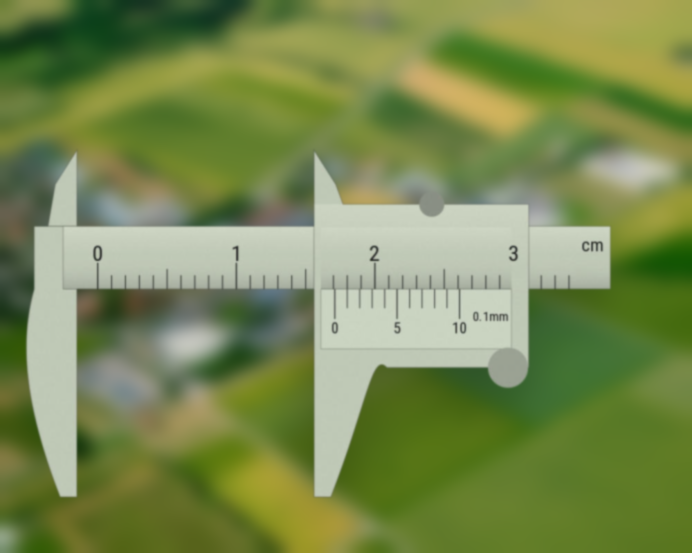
17.1 mm
